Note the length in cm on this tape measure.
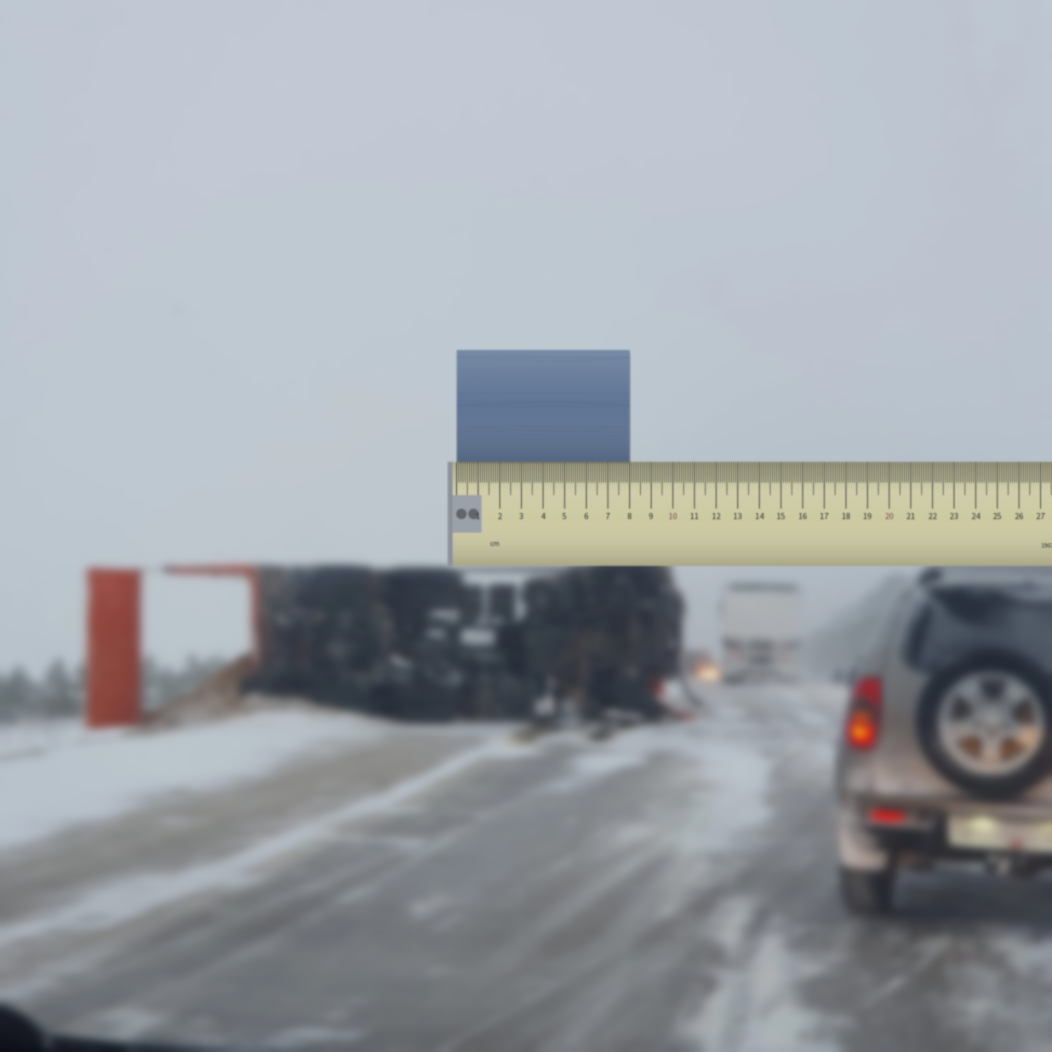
8 cm
